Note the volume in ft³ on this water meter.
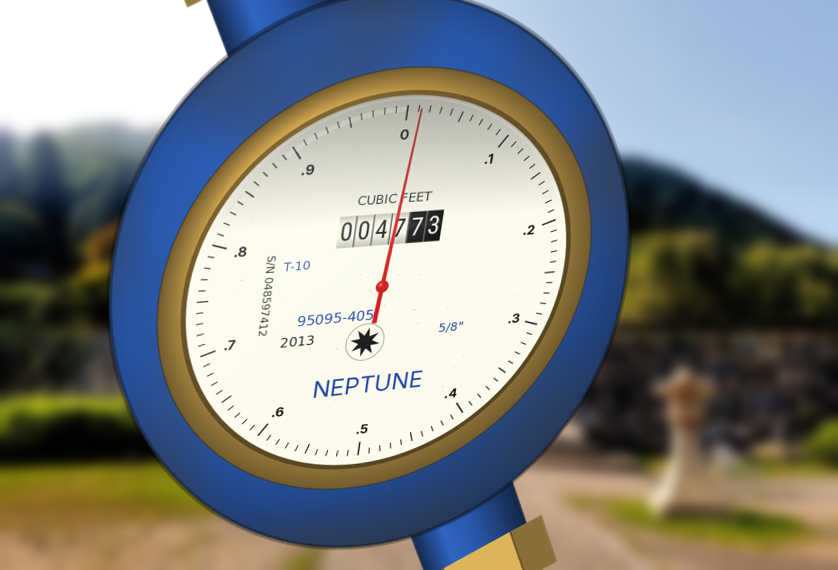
4773.01 ft³
